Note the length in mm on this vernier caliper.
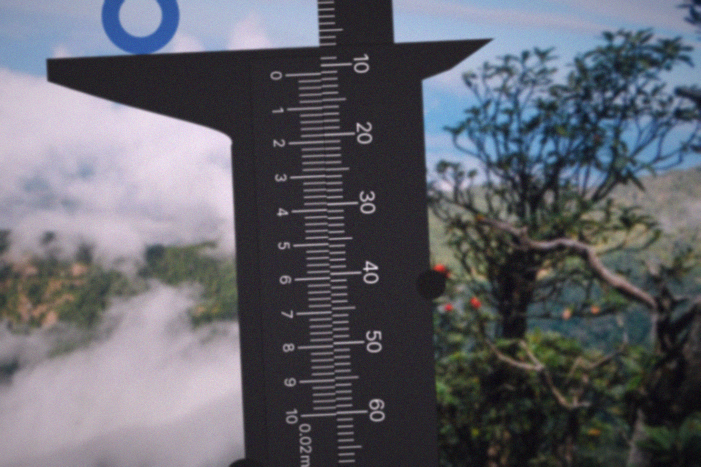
11.2 mm
